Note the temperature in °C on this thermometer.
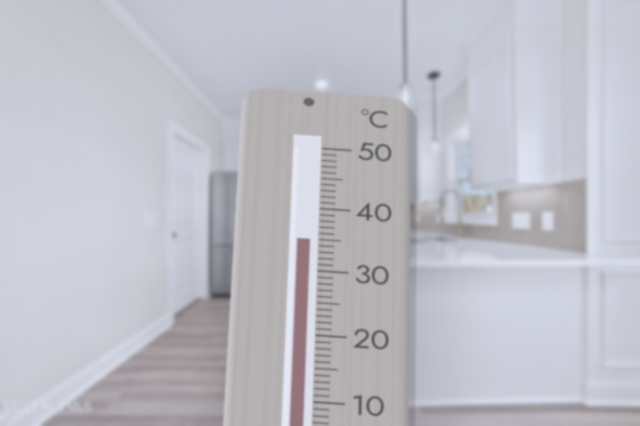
35 °C
